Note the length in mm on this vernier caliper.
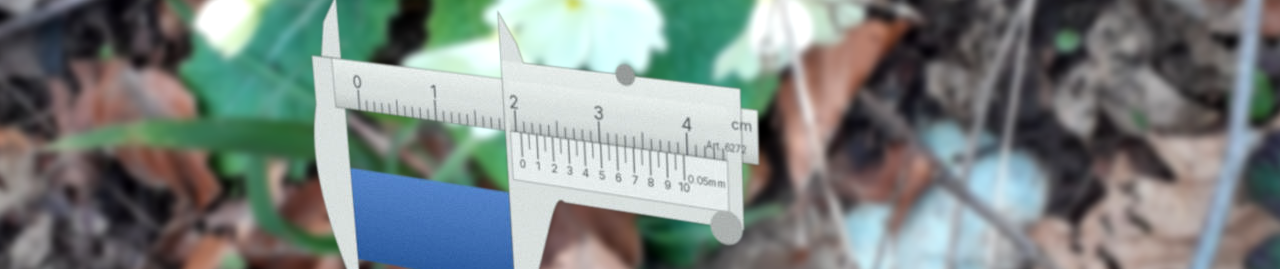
20.6 mm
